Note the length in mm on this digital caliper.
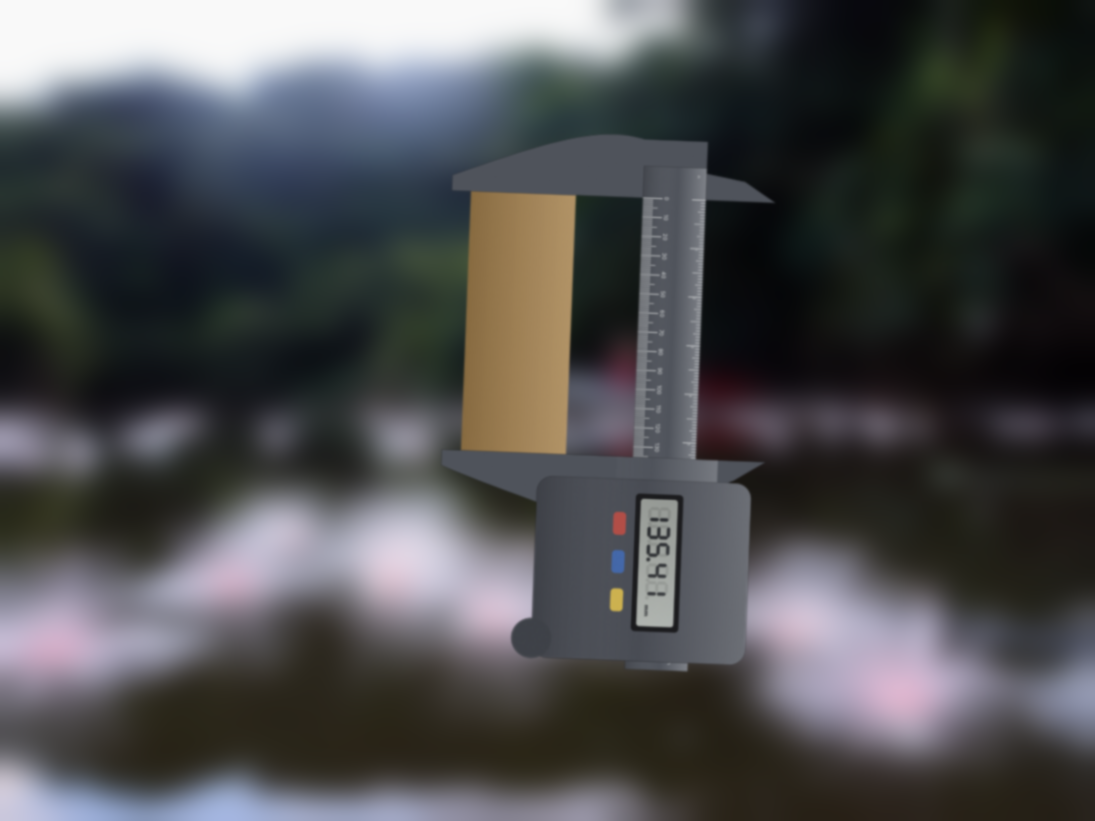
135.41 mm
